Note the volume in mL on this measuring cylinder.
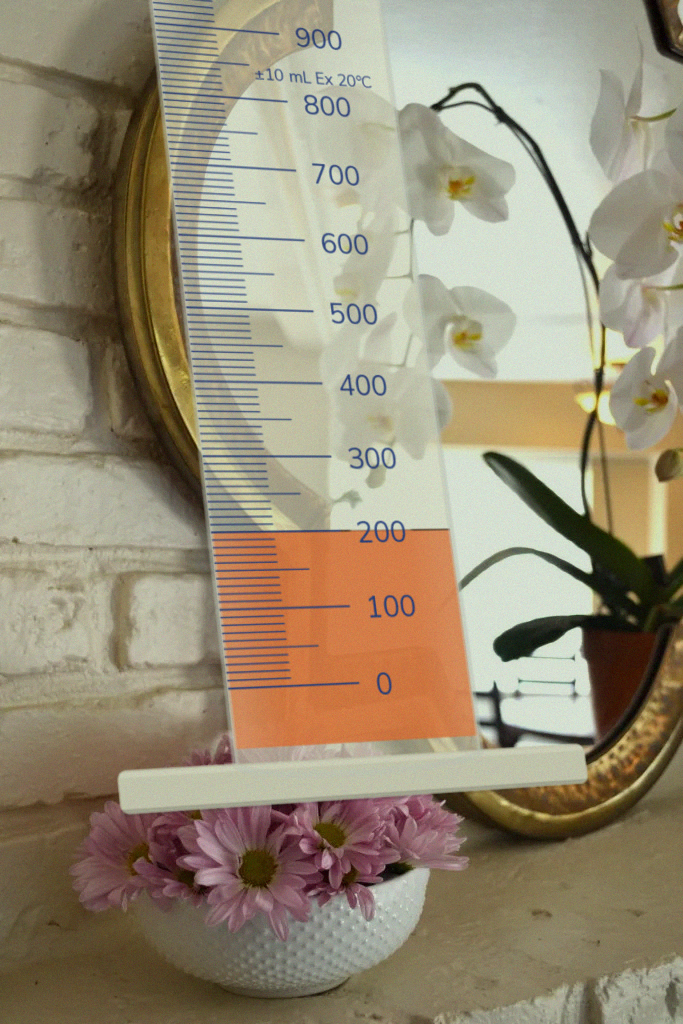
200 mL
